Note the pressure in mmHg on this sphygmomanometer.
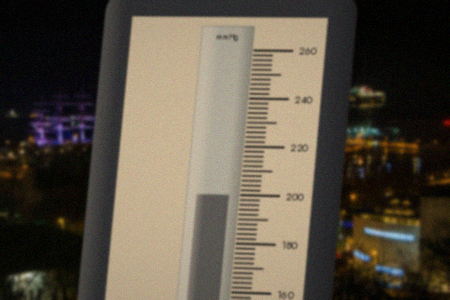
200 mmHg
